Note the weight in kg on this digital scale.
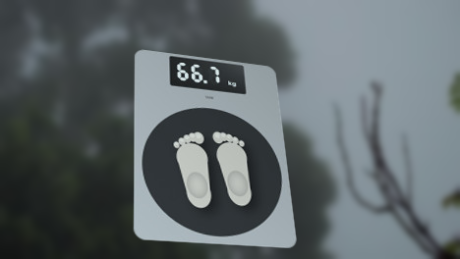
66.7 kg
